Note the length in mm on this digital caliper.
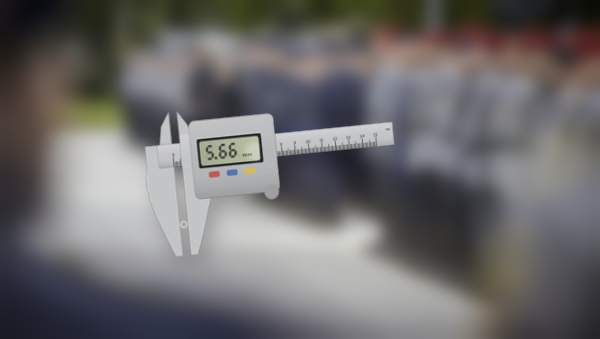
5.66 mm
